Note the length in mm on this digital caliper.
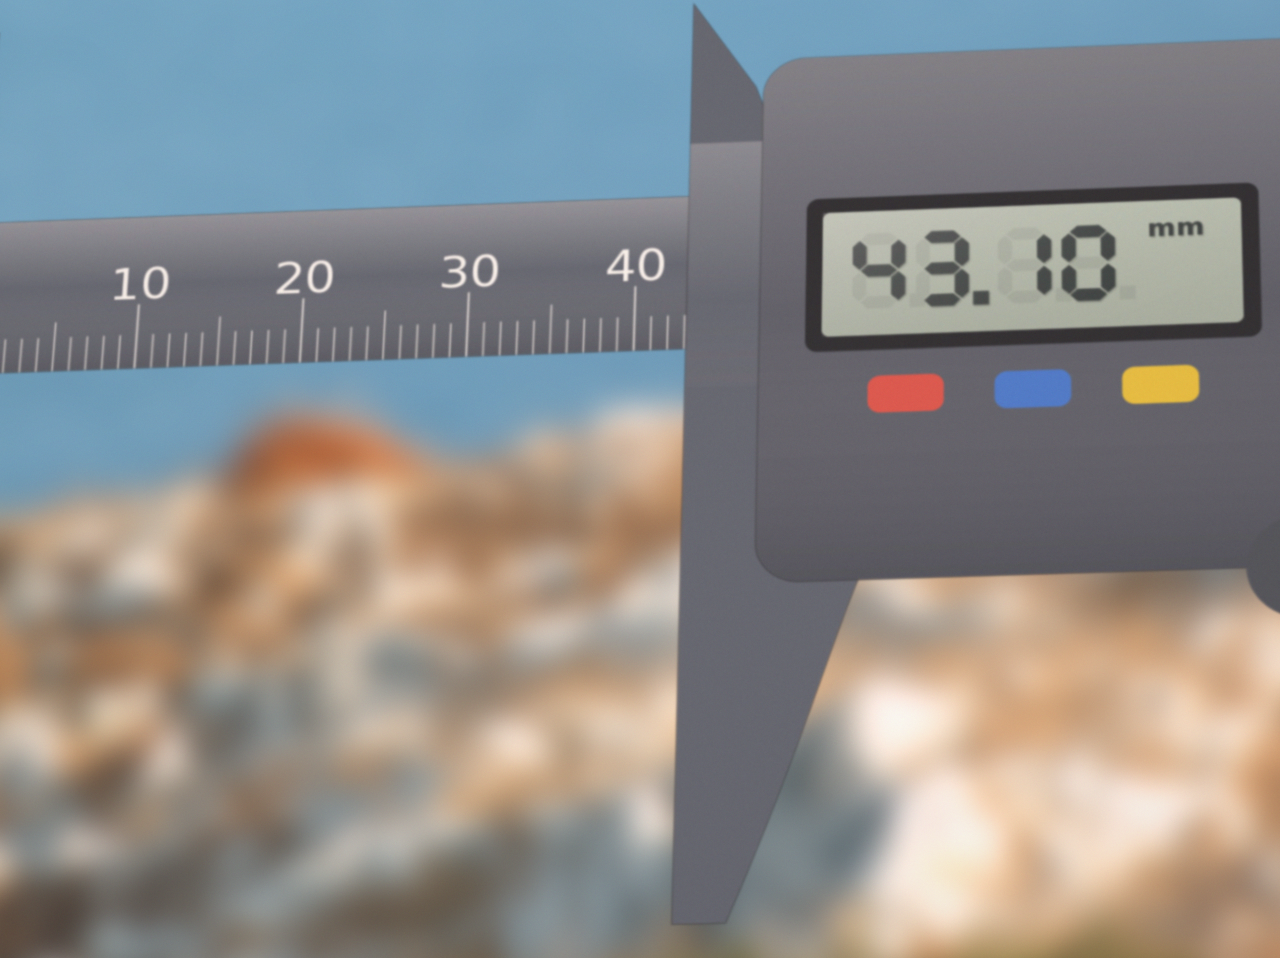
43.10 mm
